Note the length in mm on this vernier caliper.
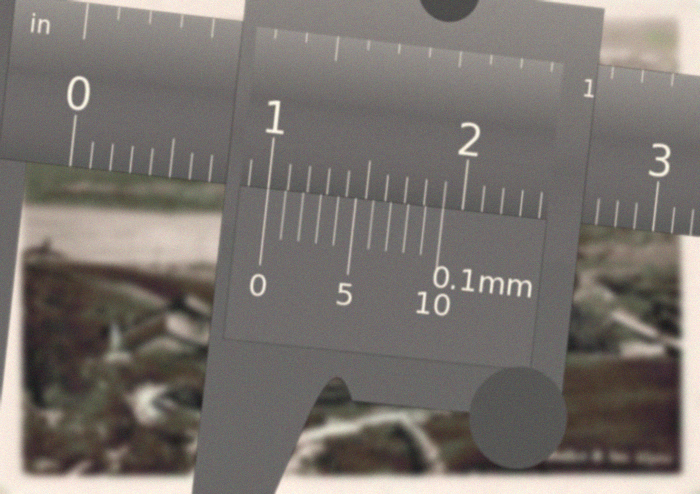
10.0 mm
